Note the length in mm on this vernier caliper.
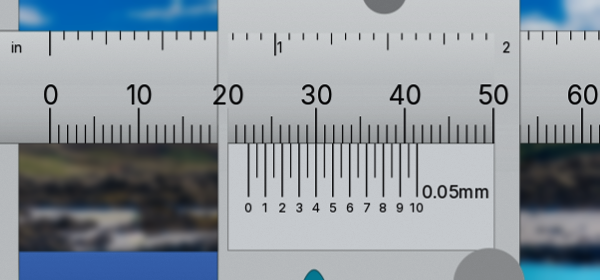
22.4 mm
